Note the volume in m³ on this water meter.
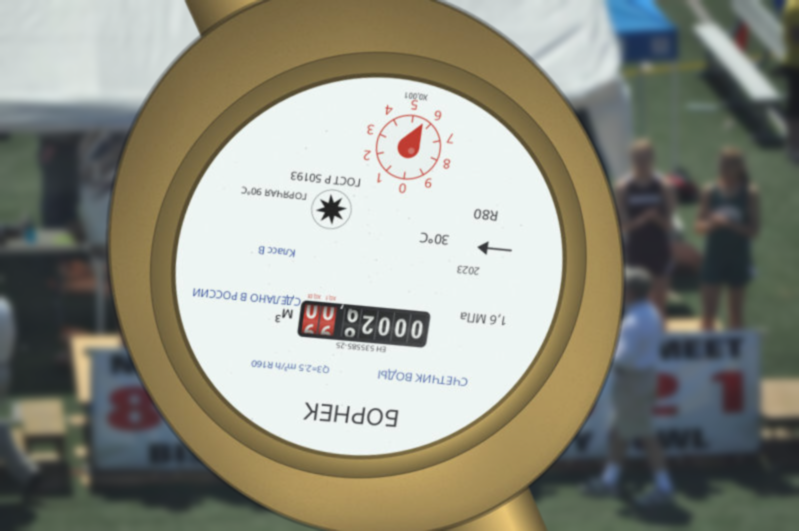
28.995 m³
